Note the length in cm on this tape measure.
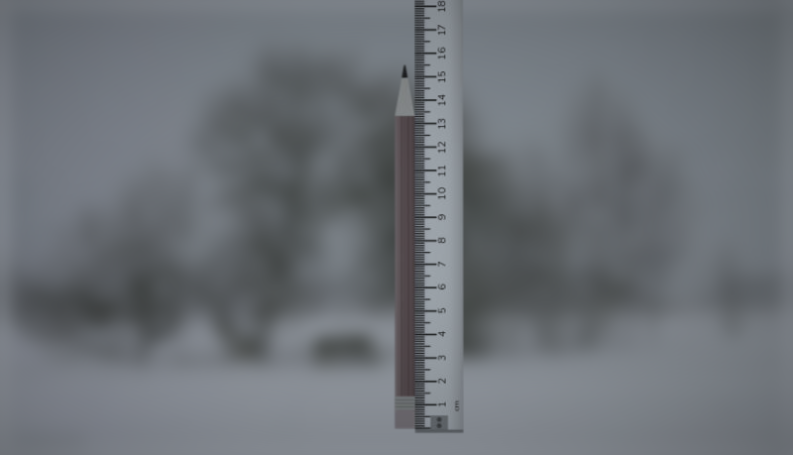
15.5 cm
